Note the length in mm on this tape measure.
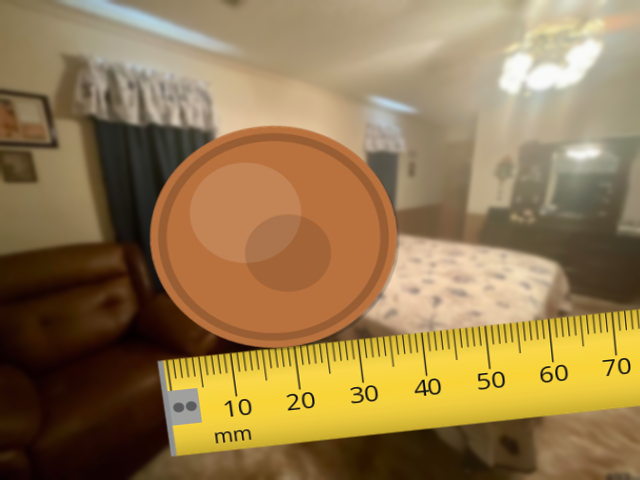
38 mm
